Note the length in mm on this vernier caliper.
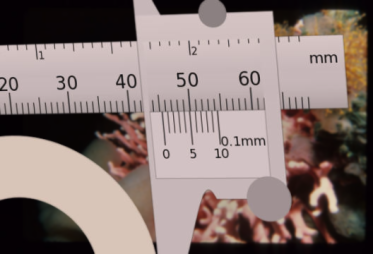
45.4 mm
